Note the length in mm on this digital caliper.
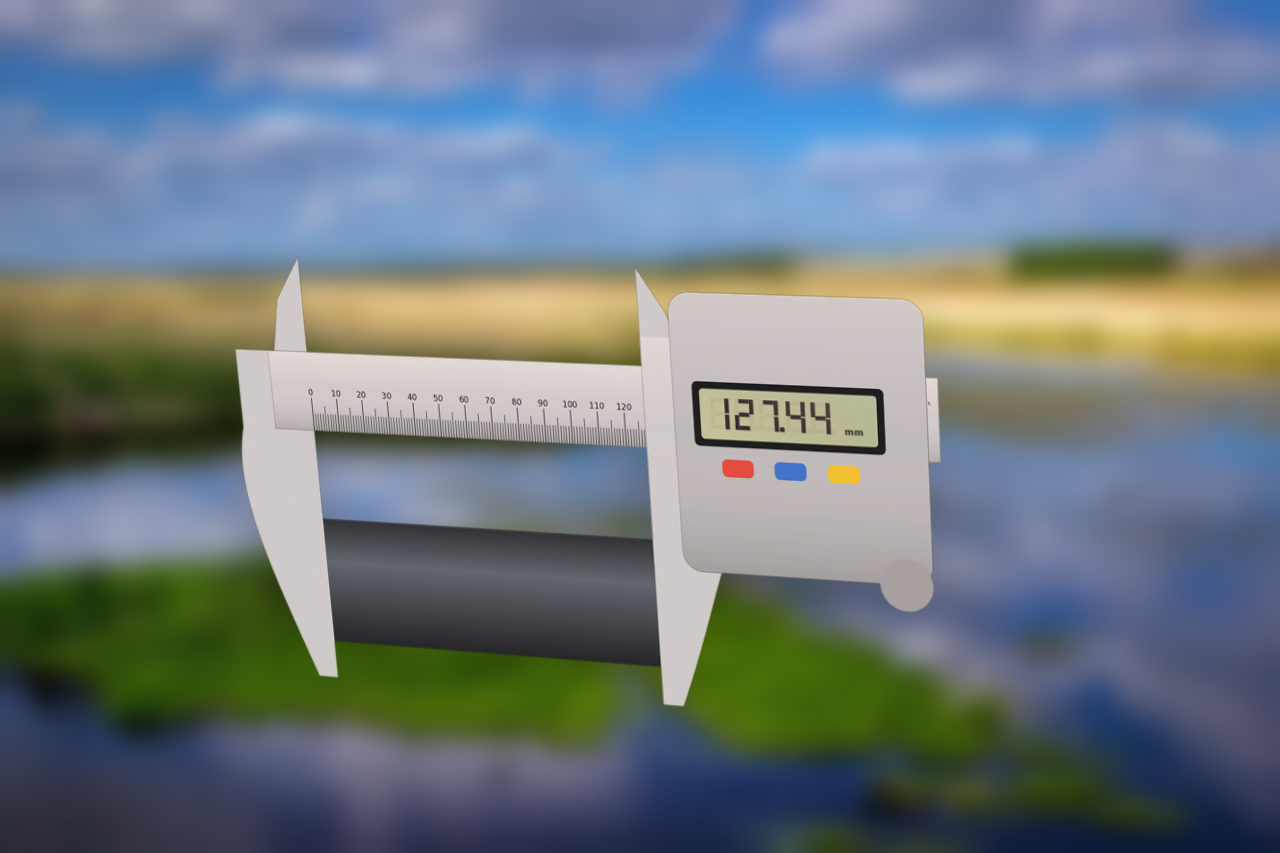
127.44 mm
